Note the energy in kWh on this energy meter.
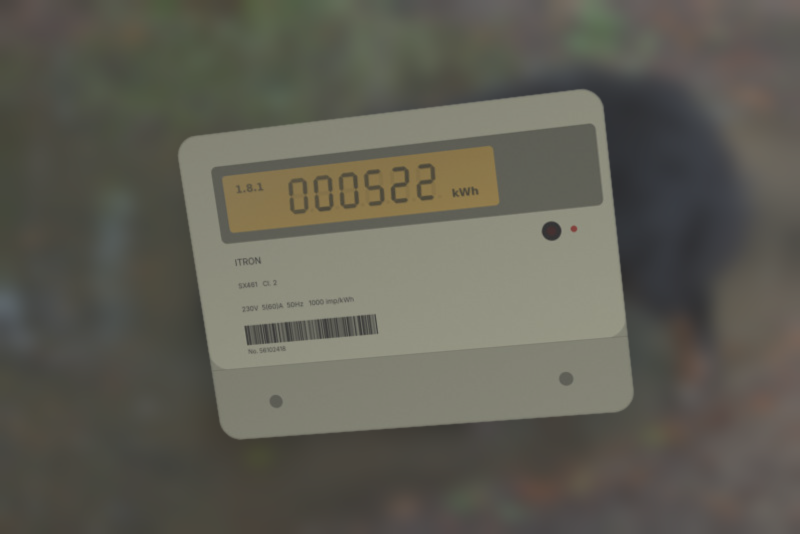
522 kWh
